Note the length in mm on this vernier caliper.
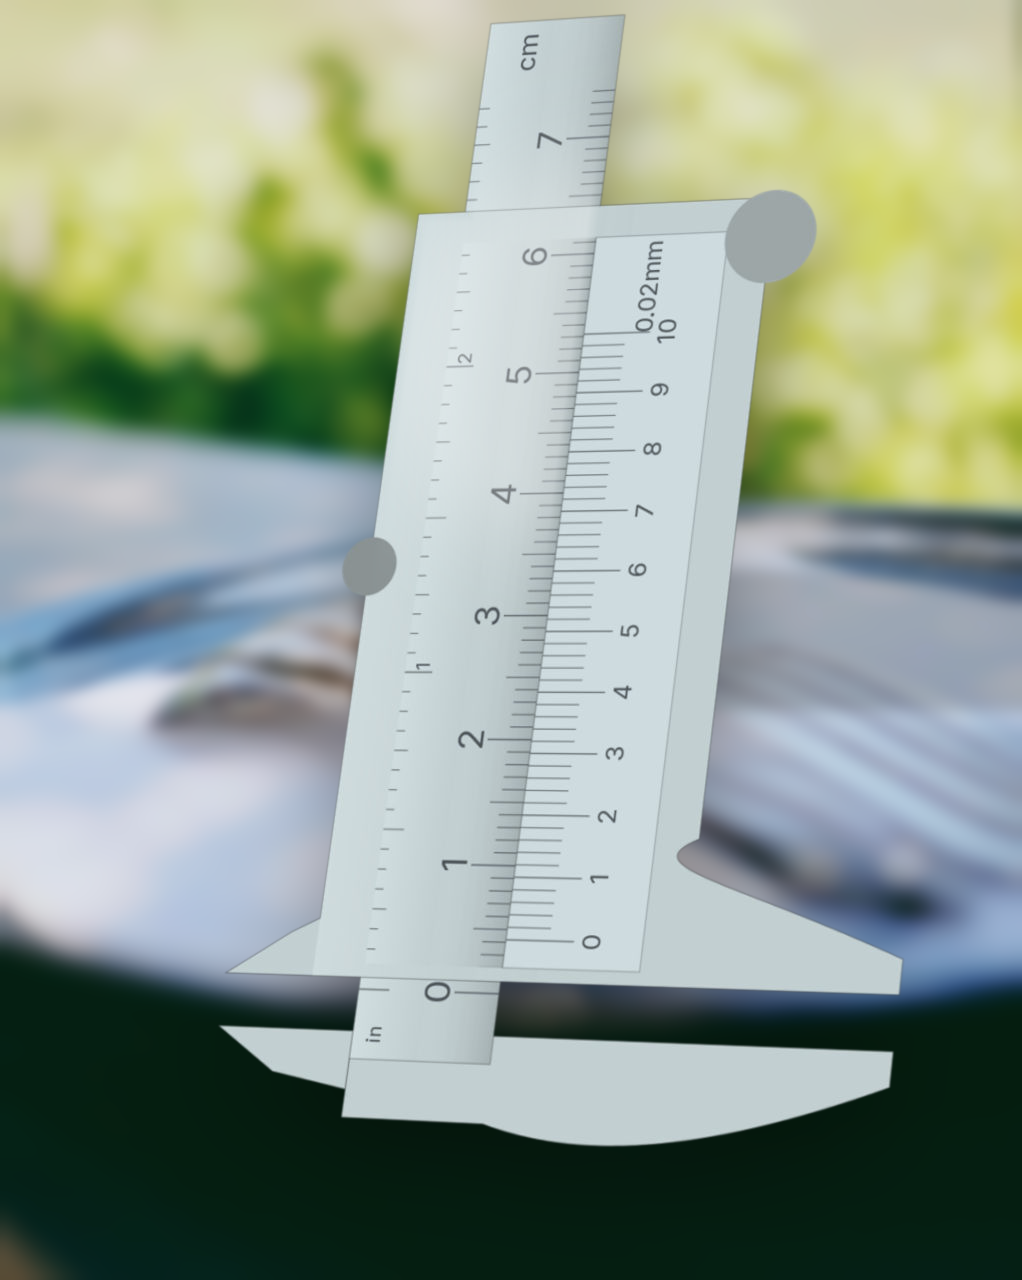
4.2 mm
